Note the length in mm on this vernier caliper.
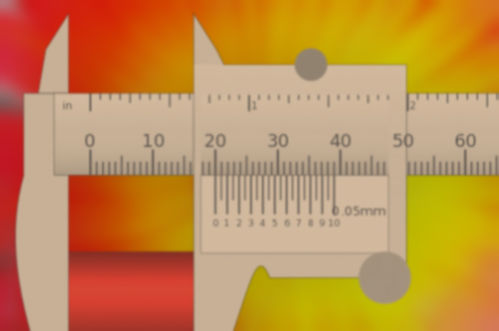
20.0 mm
